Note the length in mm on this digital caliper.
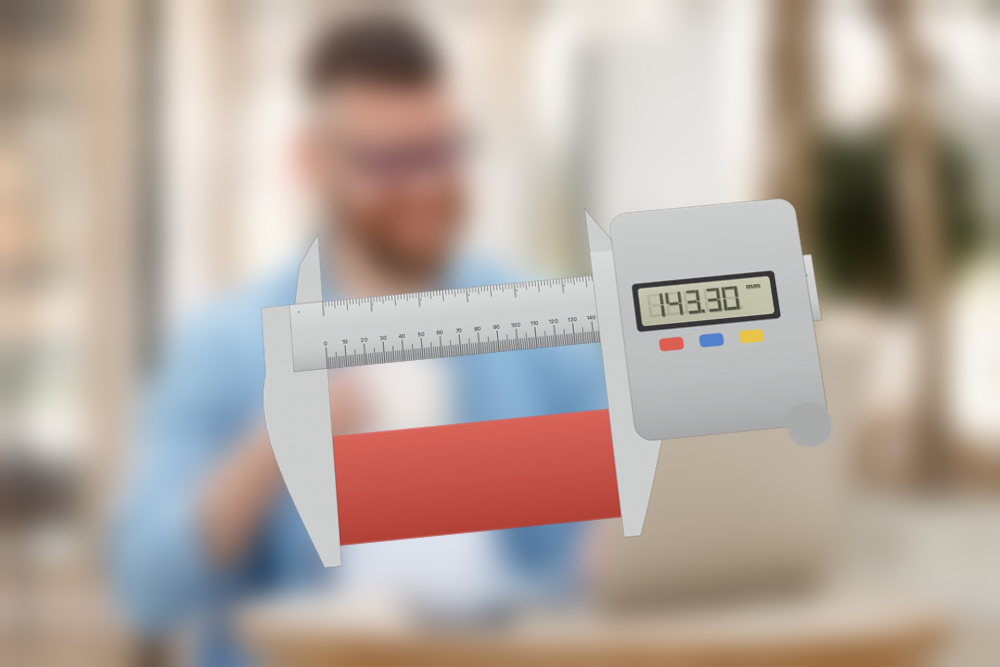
143.30 mm
